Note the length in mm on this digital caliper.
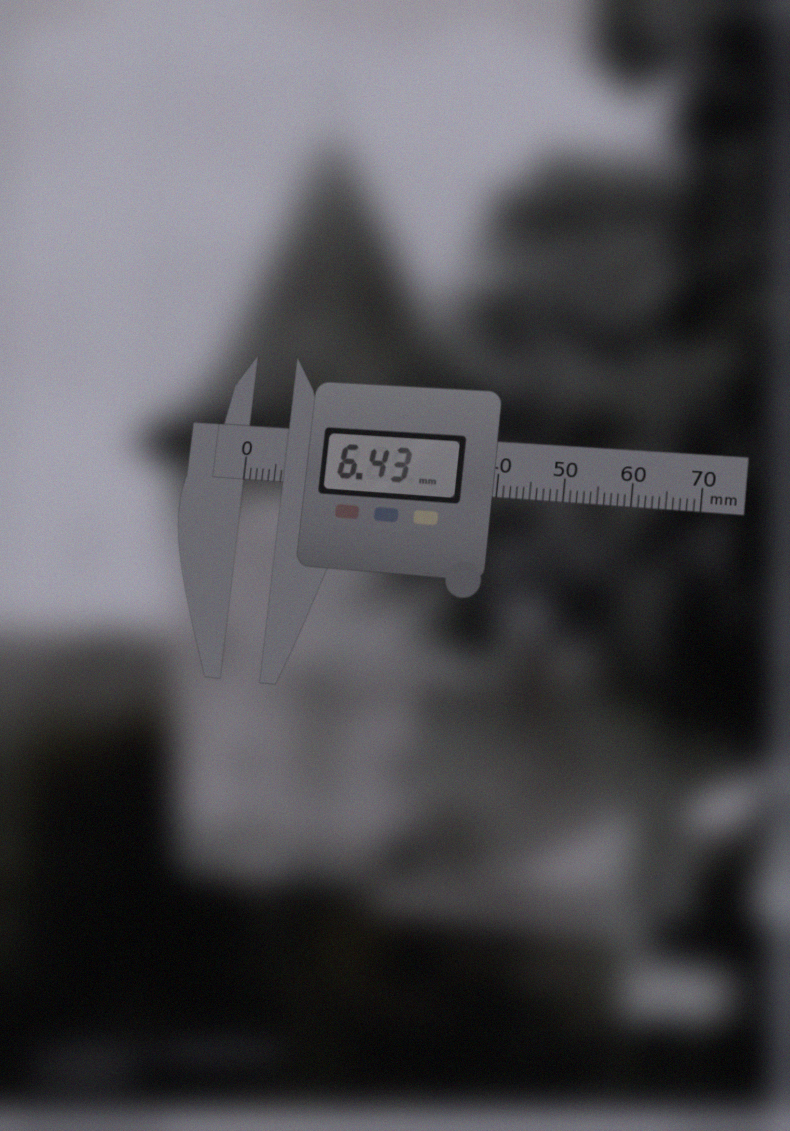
6.43 mm
